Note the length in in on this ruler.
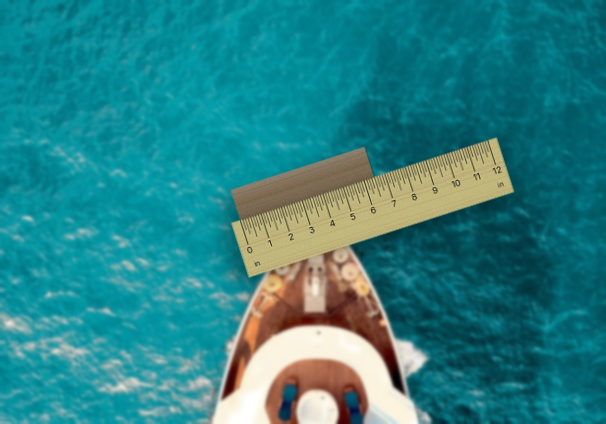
6.5 in
